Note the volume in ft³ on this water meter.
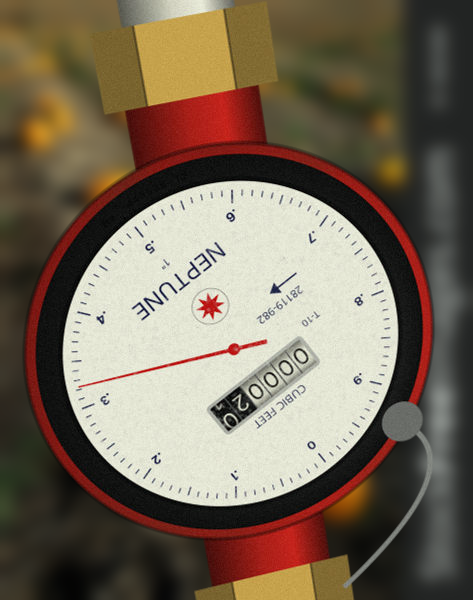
20.32 ft³
